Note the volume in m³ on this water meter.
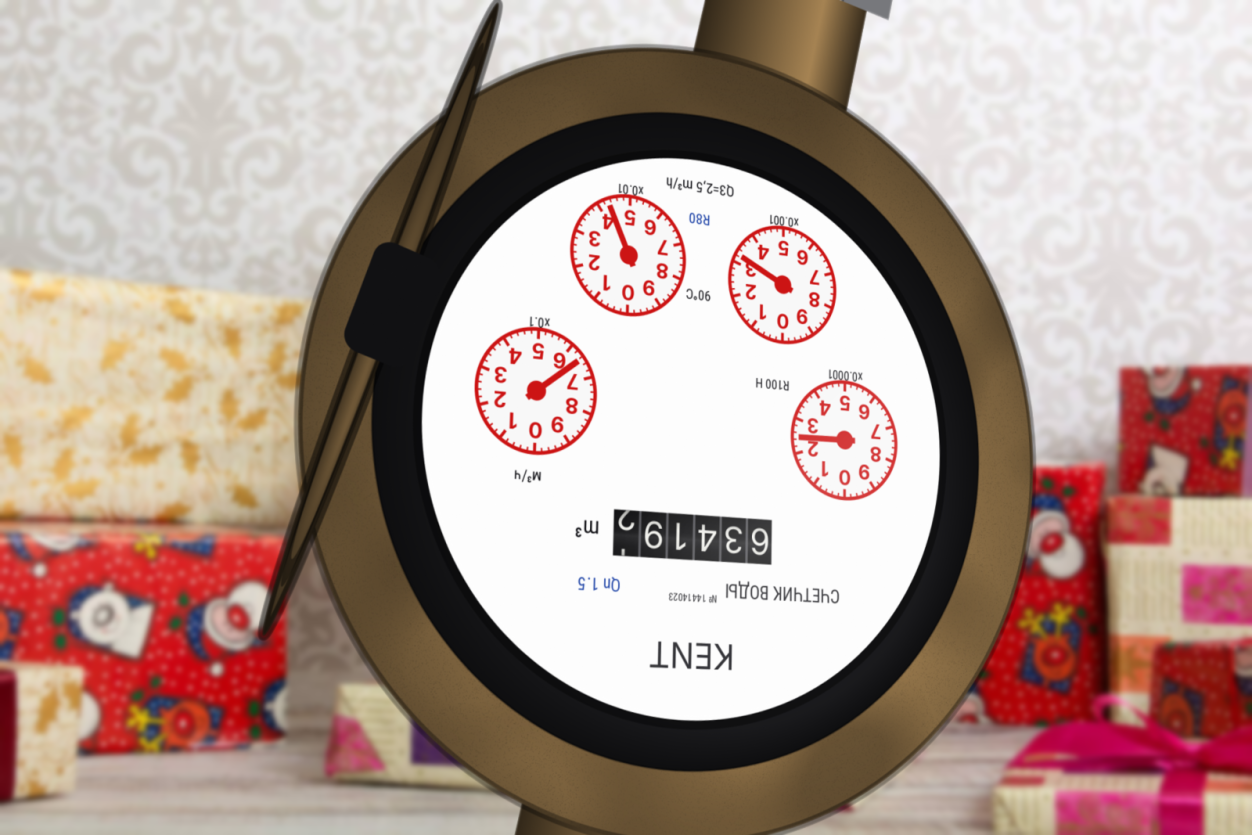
634191.6432 m³
